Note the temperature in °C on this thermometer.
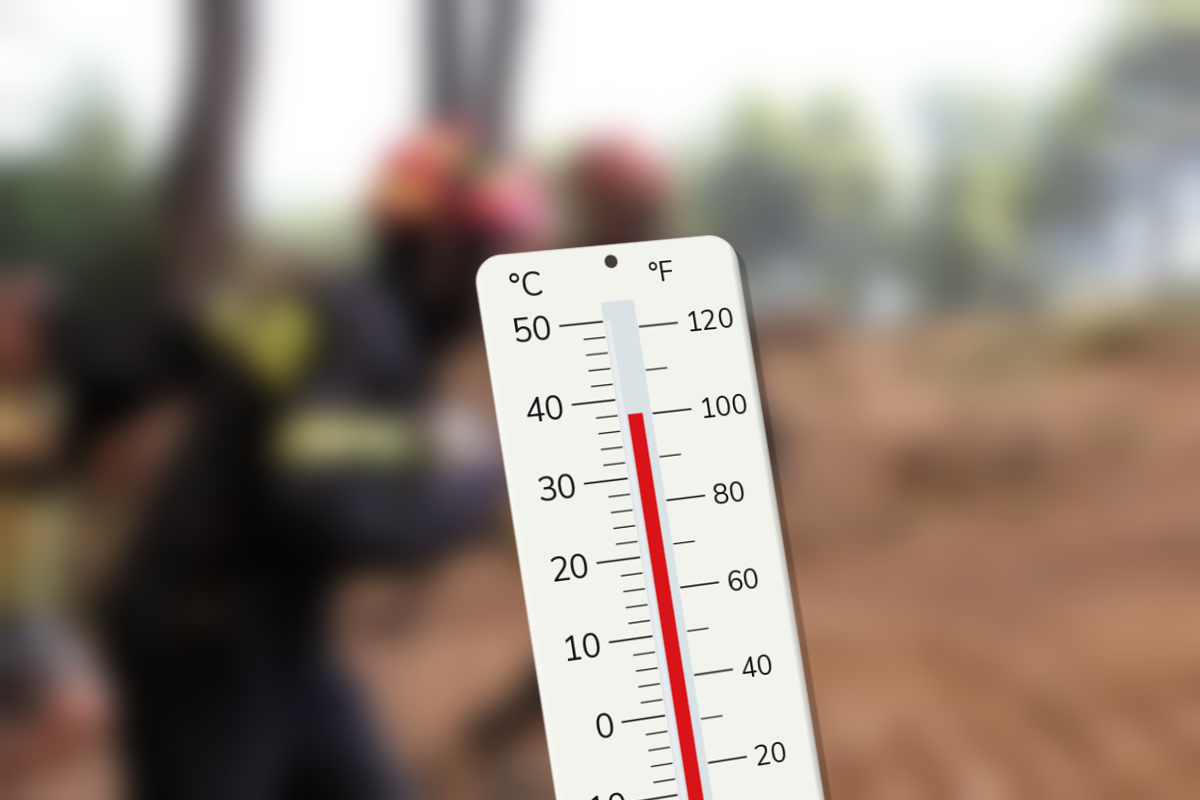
38 °C
